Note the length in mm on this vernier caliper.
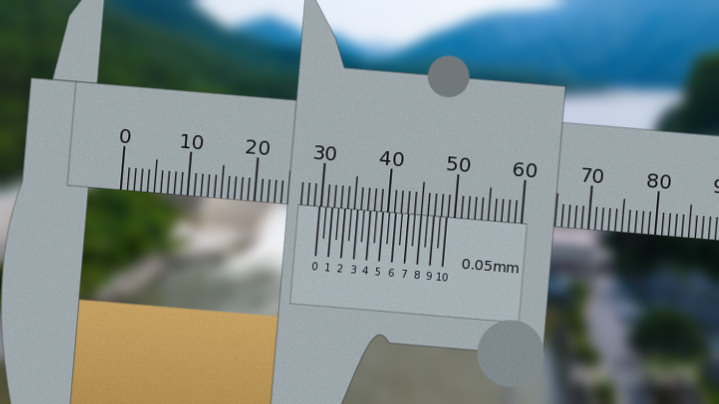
29.8 mm
